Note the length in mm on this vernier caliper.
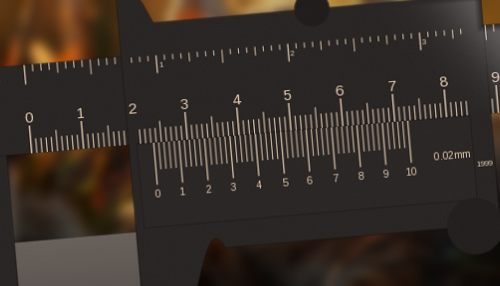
23.5 mm
